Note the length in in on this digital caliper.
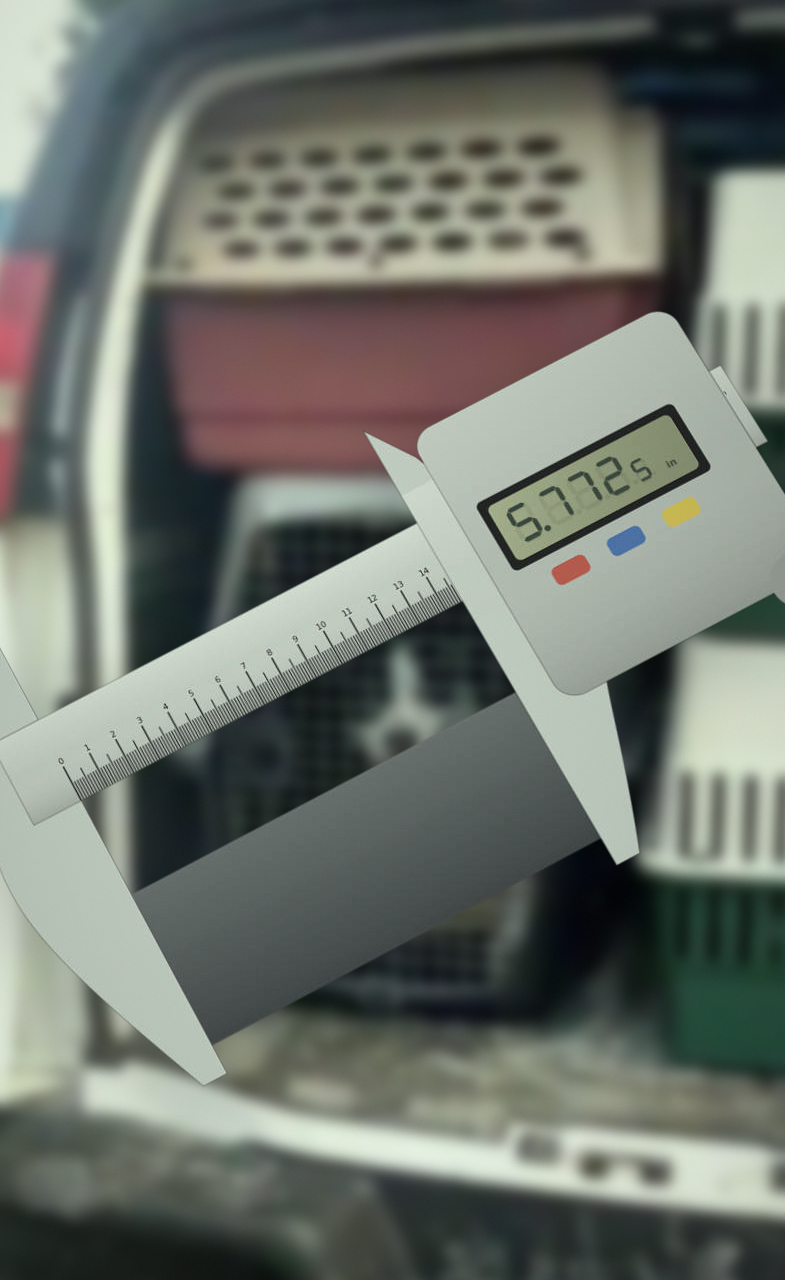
5.7725 in
